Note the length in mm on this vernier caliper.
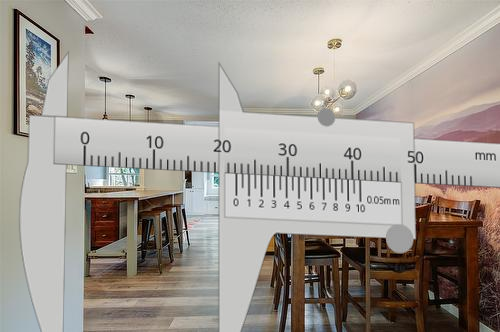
22.2 mm
